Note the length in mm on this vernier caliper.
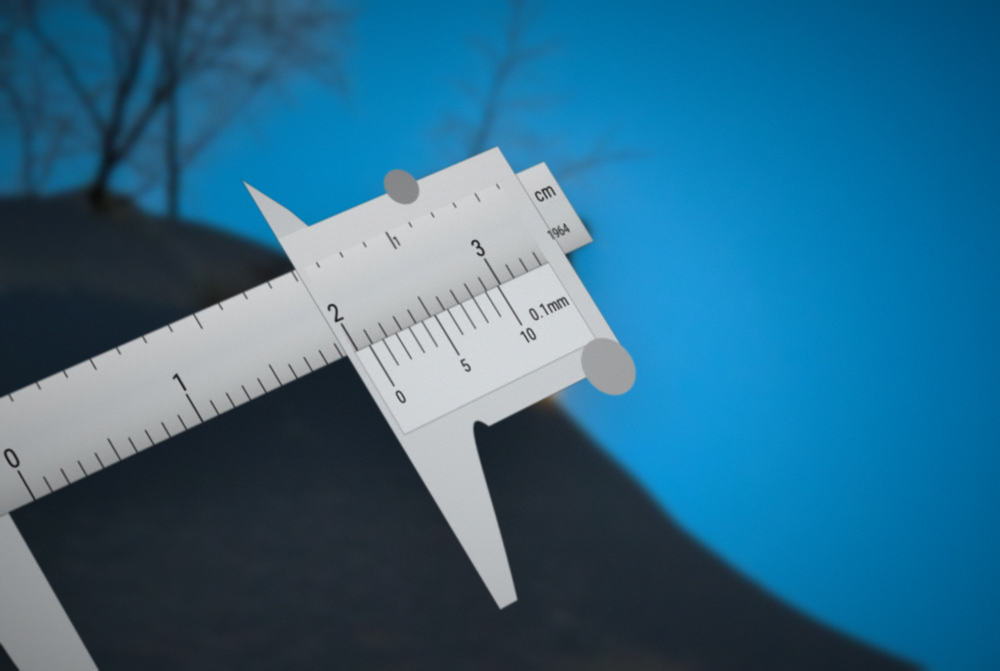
20.8 mm
